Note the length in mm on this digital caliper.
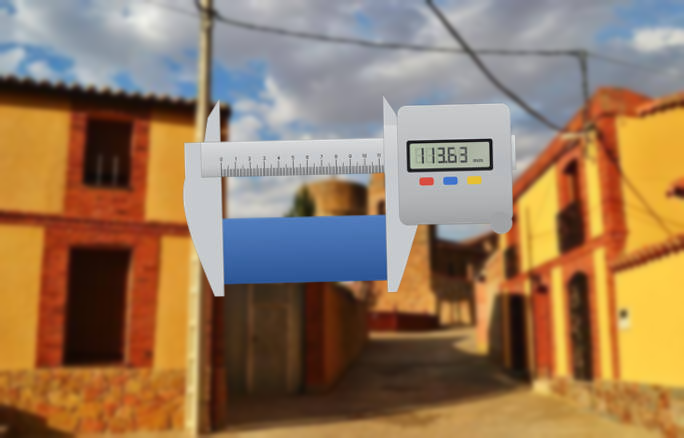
113.63 mm
